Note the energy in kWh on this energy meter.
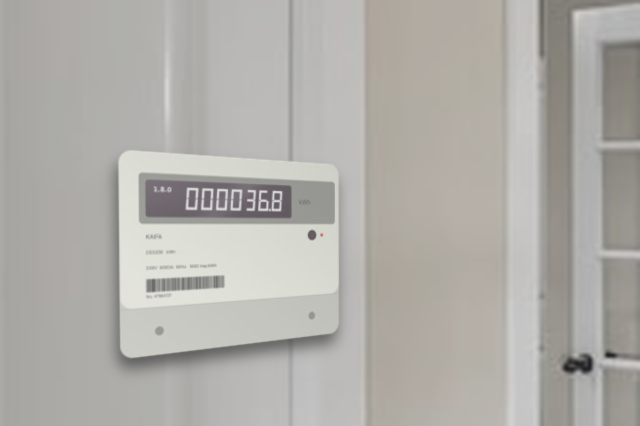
36.8 kWh
